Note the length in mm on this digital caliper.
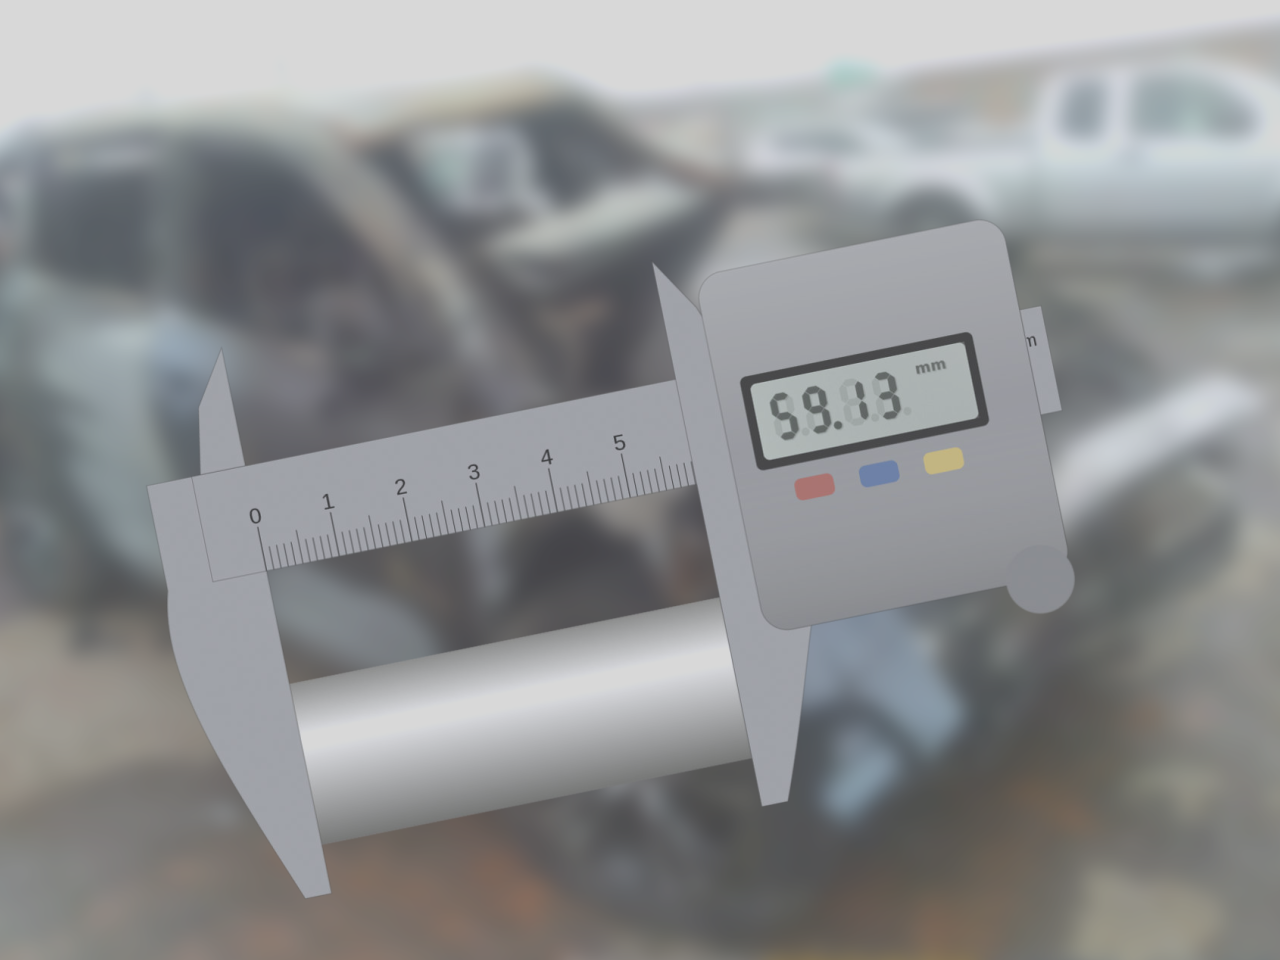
59.13 mm
